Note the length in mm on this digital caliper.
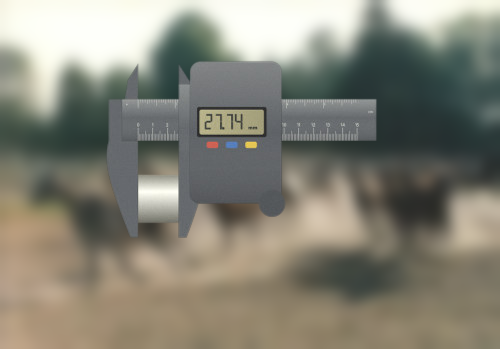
27.74 mm
